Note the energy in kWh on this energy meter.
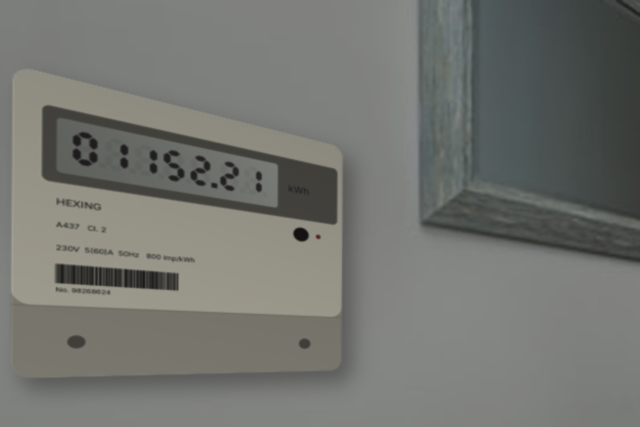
1152.21 kWh
